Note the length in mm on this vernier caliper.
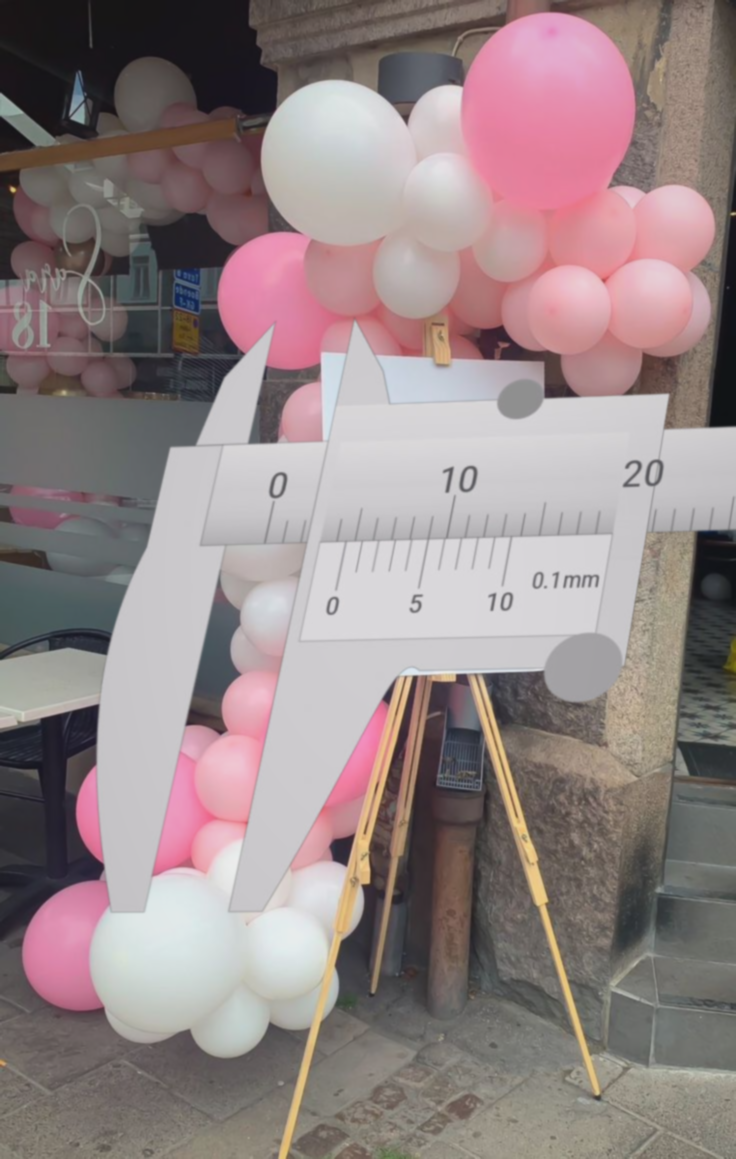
4.5 mm
